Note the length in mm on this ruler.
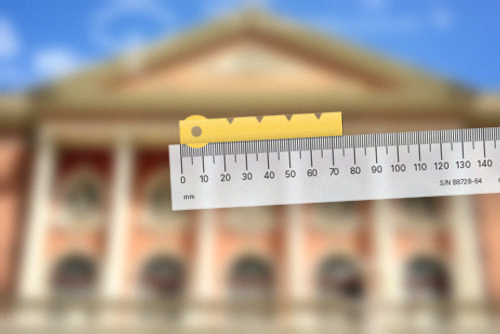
75 mm
